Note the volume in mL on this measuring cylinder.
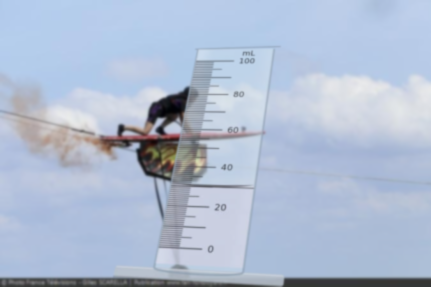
30 mL
